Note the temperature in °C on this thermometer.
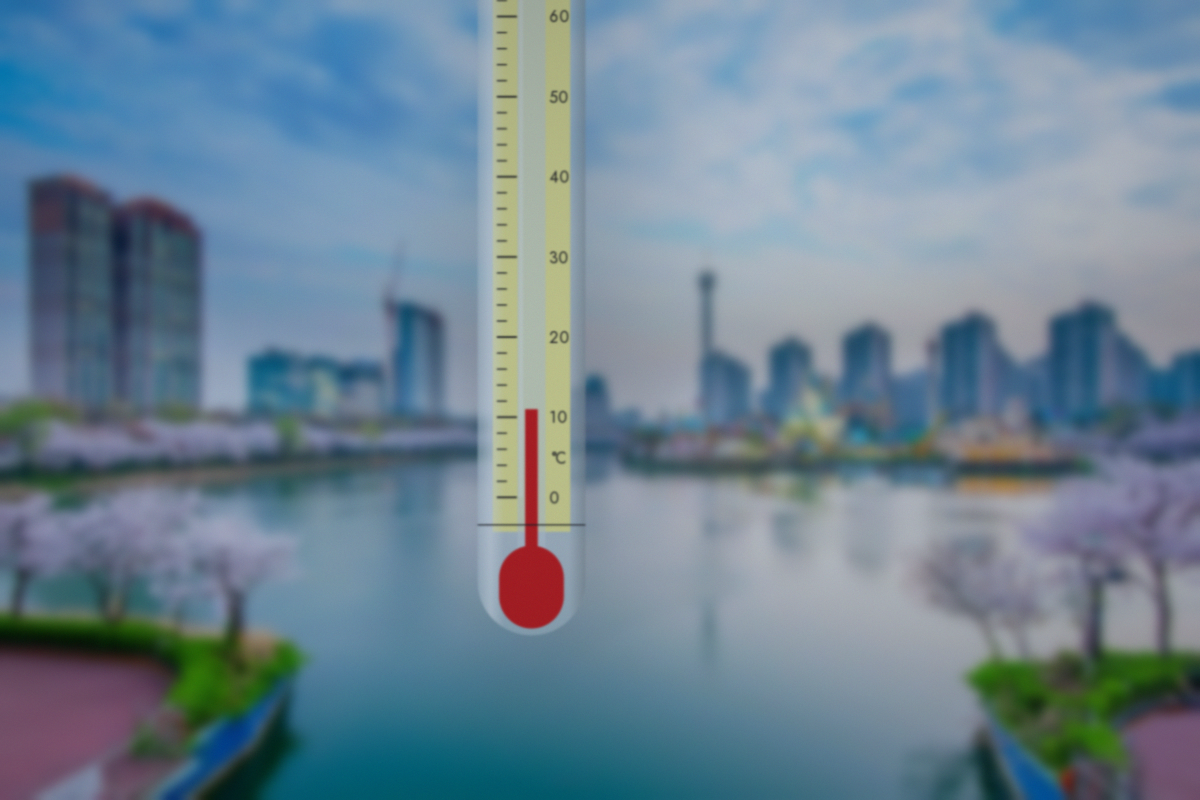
11 °C
